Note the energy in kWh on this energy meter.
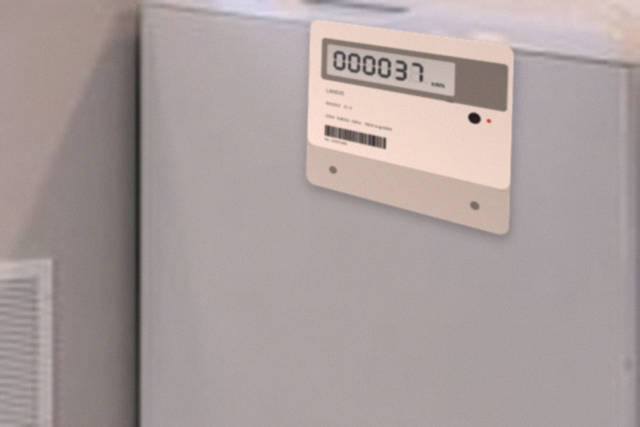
37 kWh
